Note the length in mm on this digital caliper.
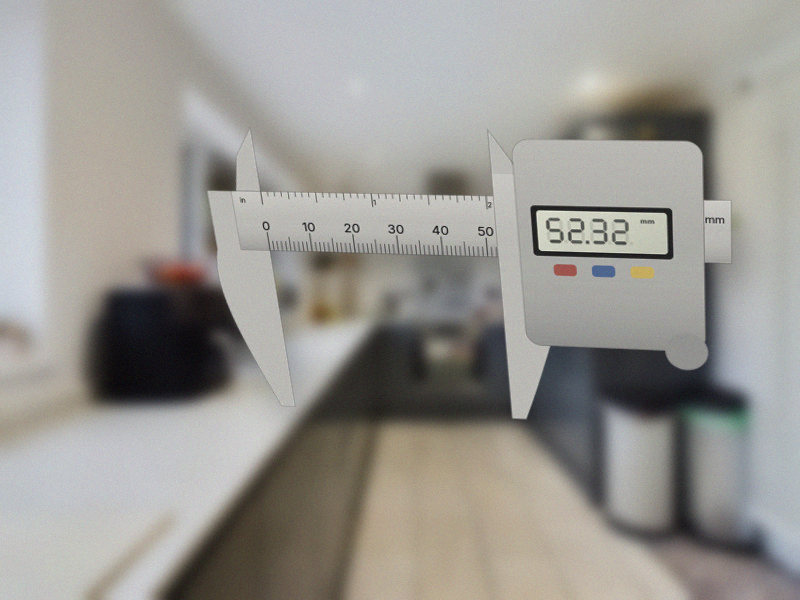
52.32 mm
